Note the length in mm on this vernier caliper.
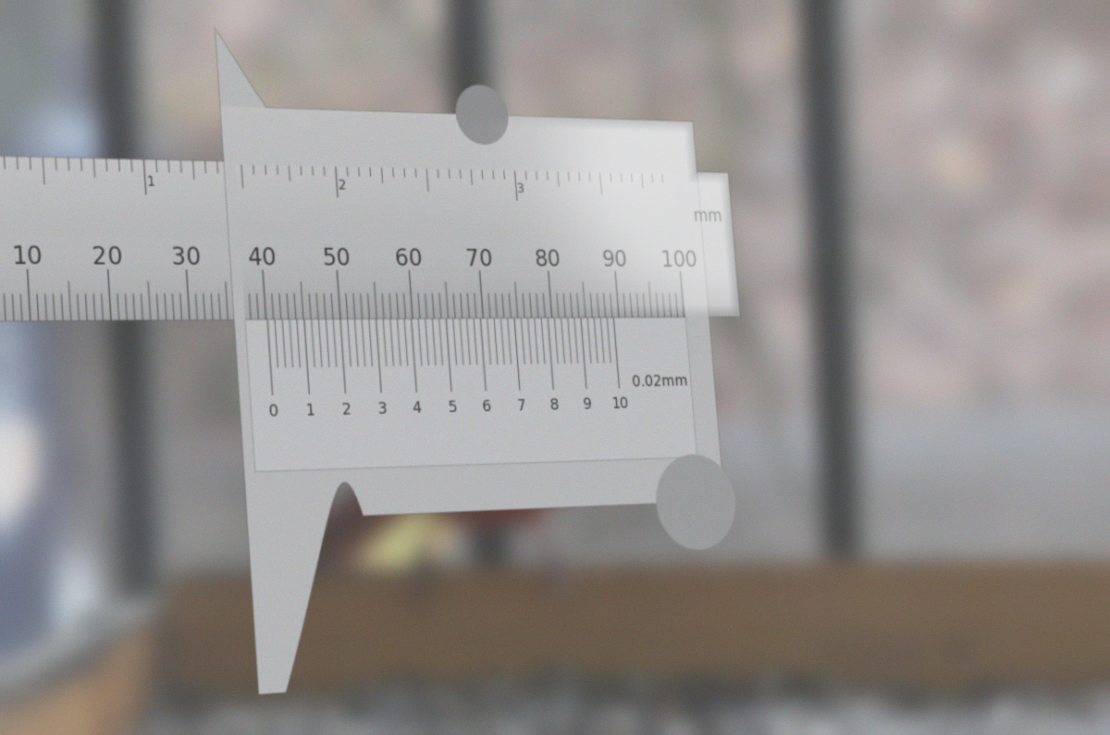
40.2 mm
